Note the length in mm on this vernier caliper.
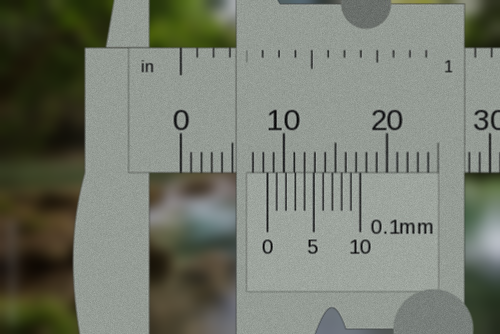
8.4 mm
